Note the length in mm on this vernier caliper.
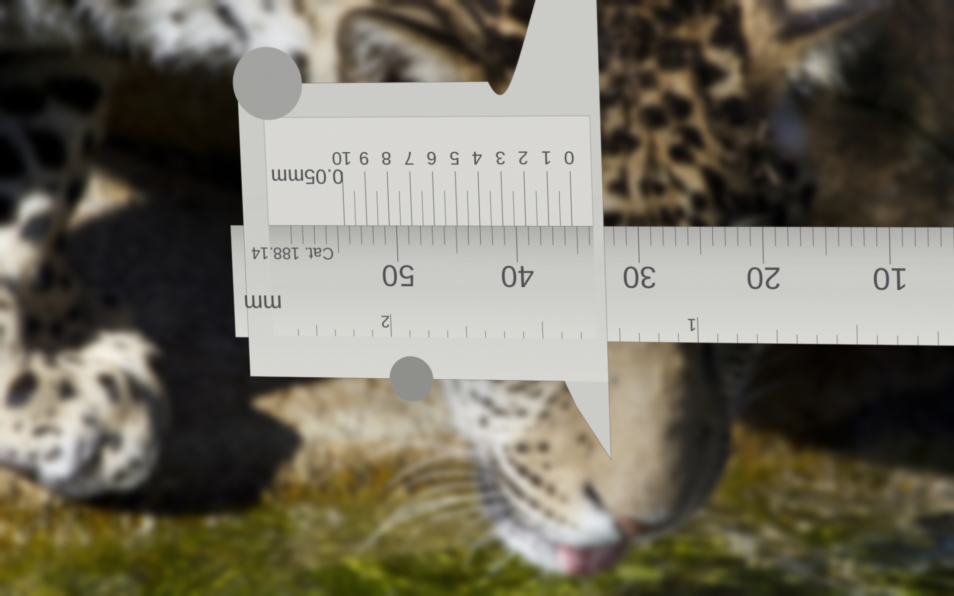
35.4 mm
